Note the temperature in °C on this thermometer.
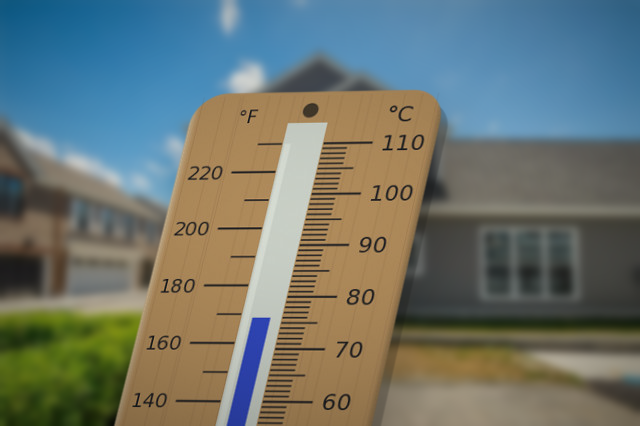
76 °C
